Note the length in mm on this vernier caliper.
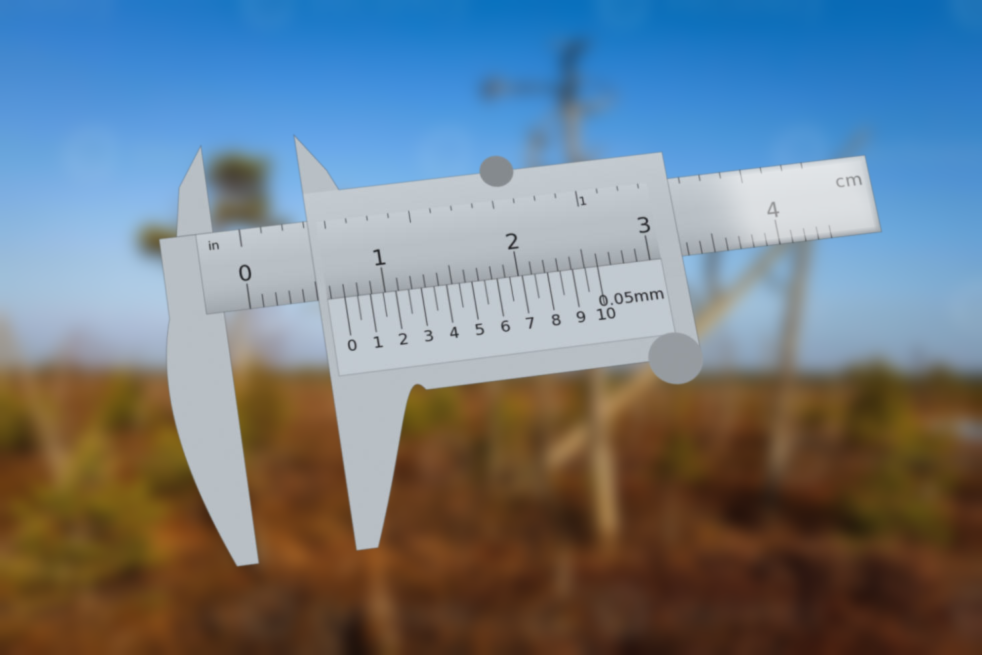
7.0 mm
